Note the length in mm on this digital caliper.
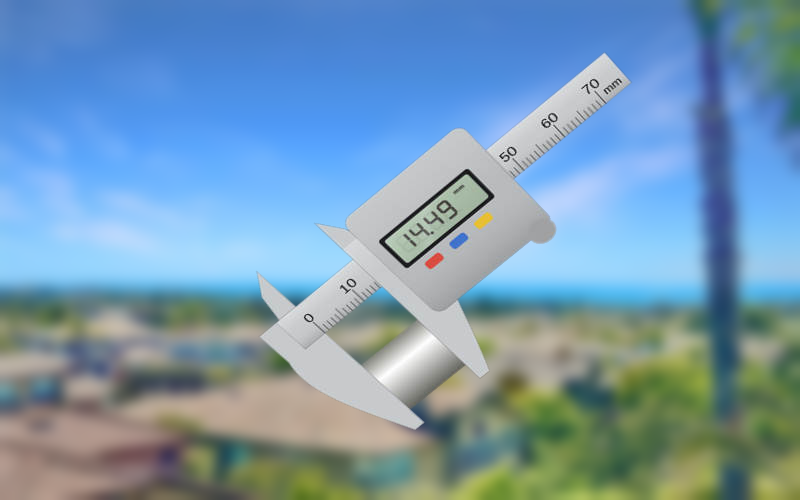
14.49 mm
